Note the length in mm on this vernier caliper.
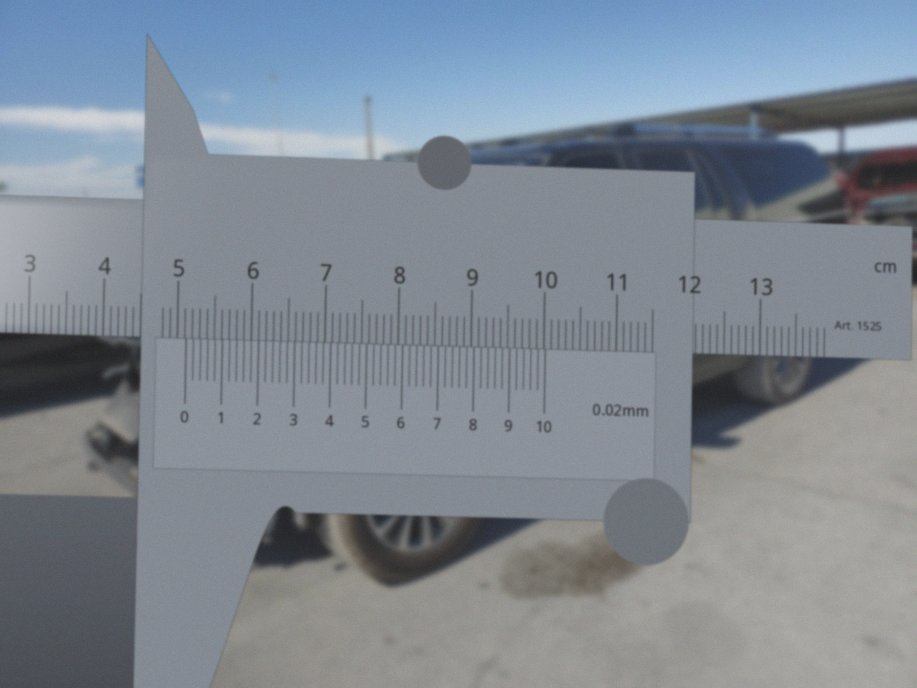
51.2 mm
